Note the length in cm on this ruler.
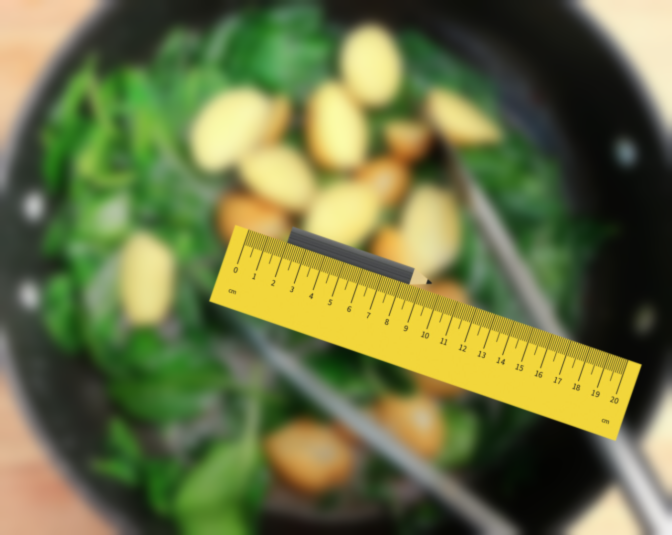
7.5 cm
